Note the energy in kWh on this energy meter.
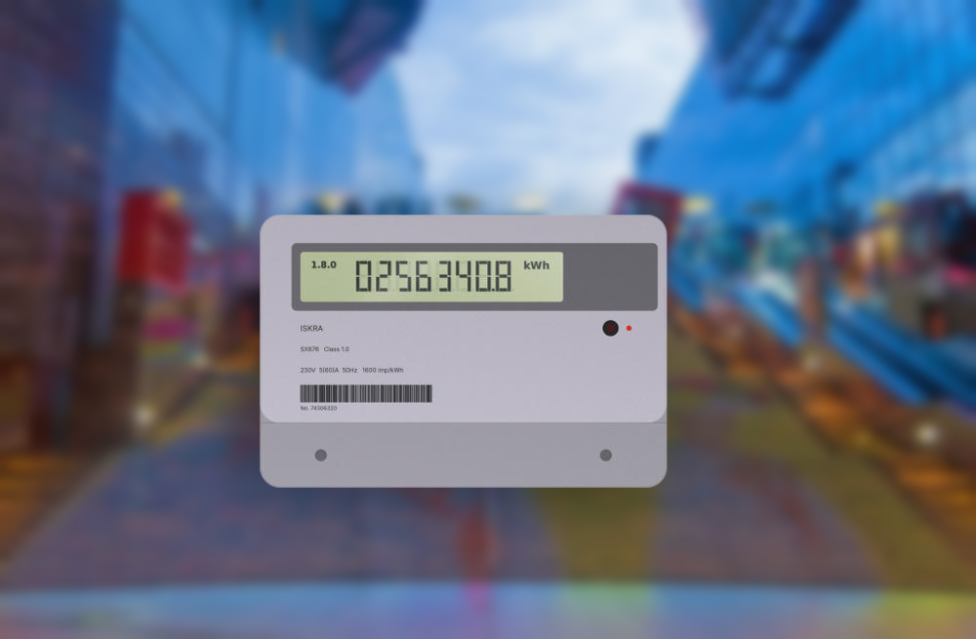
256340.8 kWh
